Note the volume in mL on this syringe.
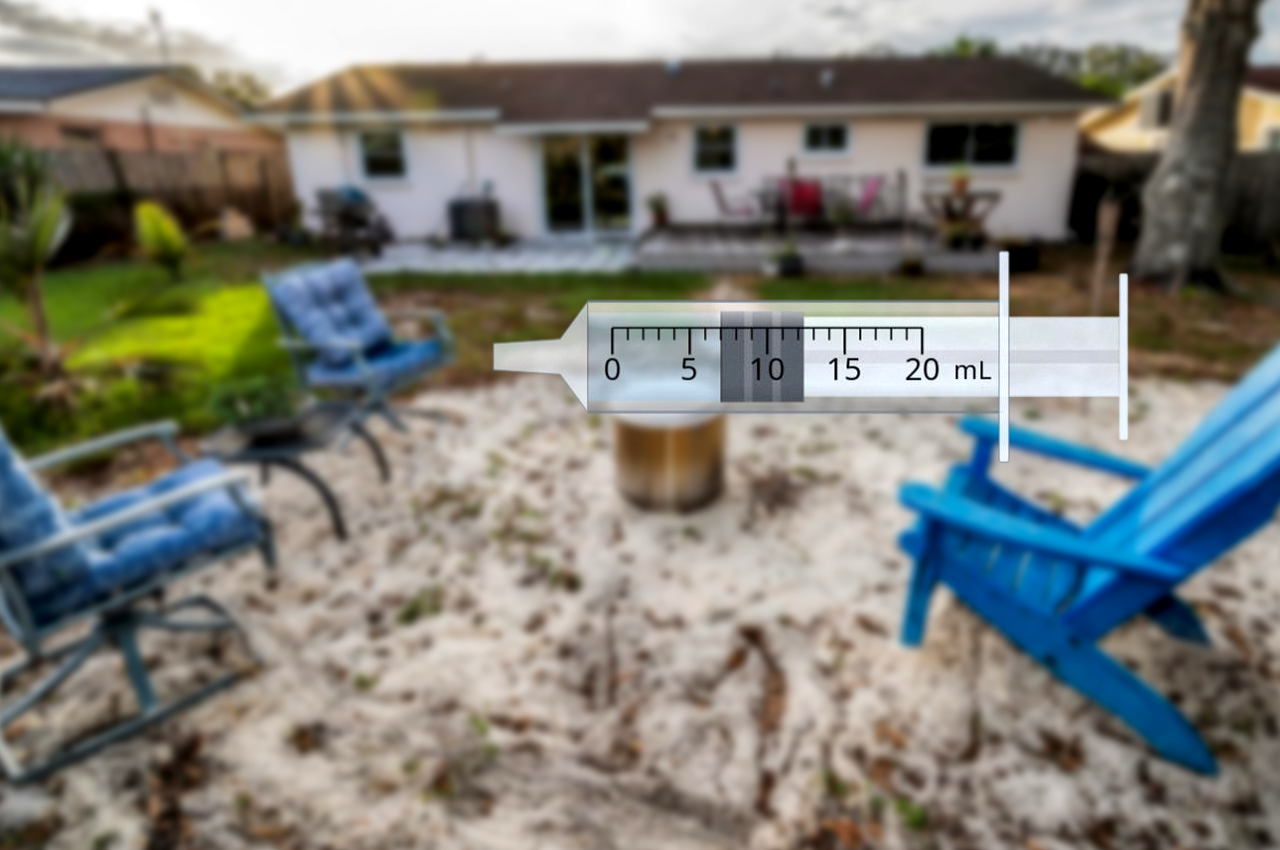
7 mL
